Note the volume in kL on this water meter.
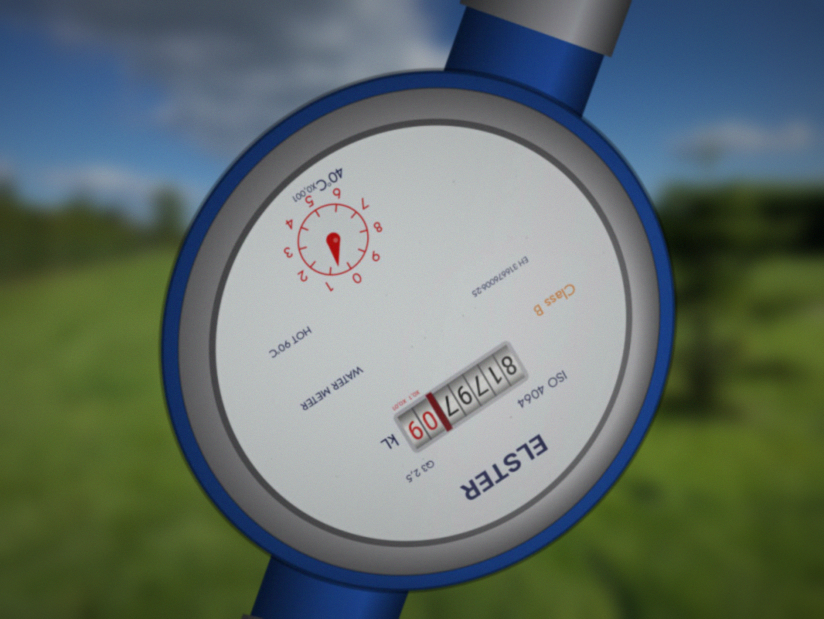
81797.090 kL
